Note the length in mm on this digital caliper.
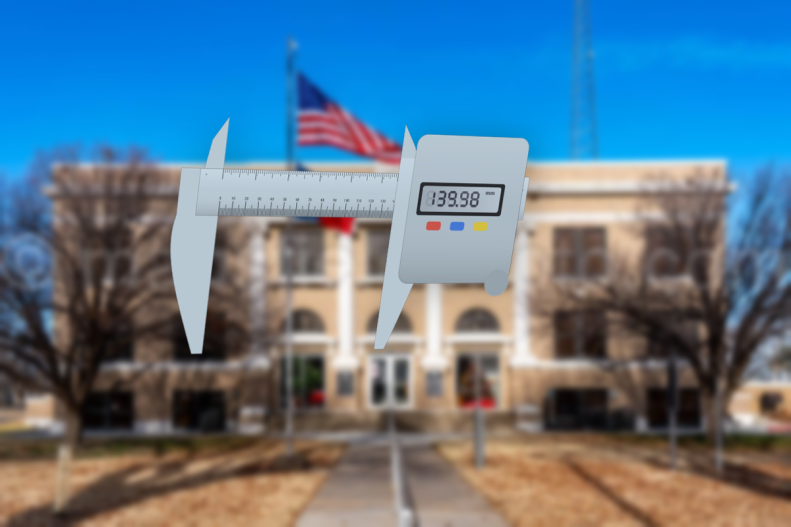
139.98 mm
